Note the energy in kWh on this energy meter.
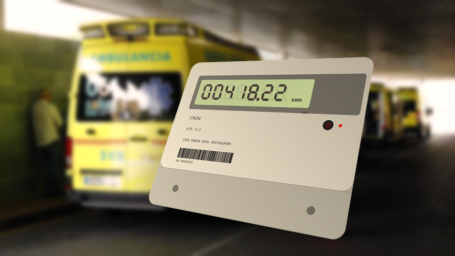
418.22 kWh
